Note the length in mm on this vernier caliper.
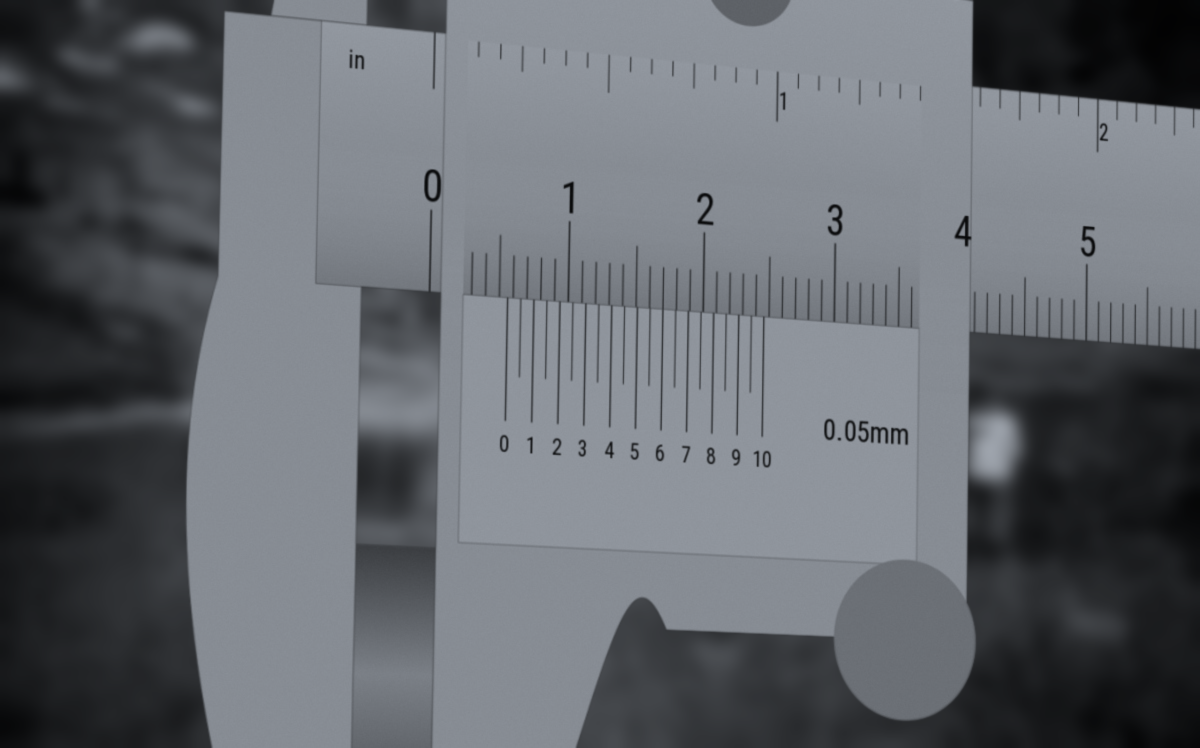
5.6 mm
